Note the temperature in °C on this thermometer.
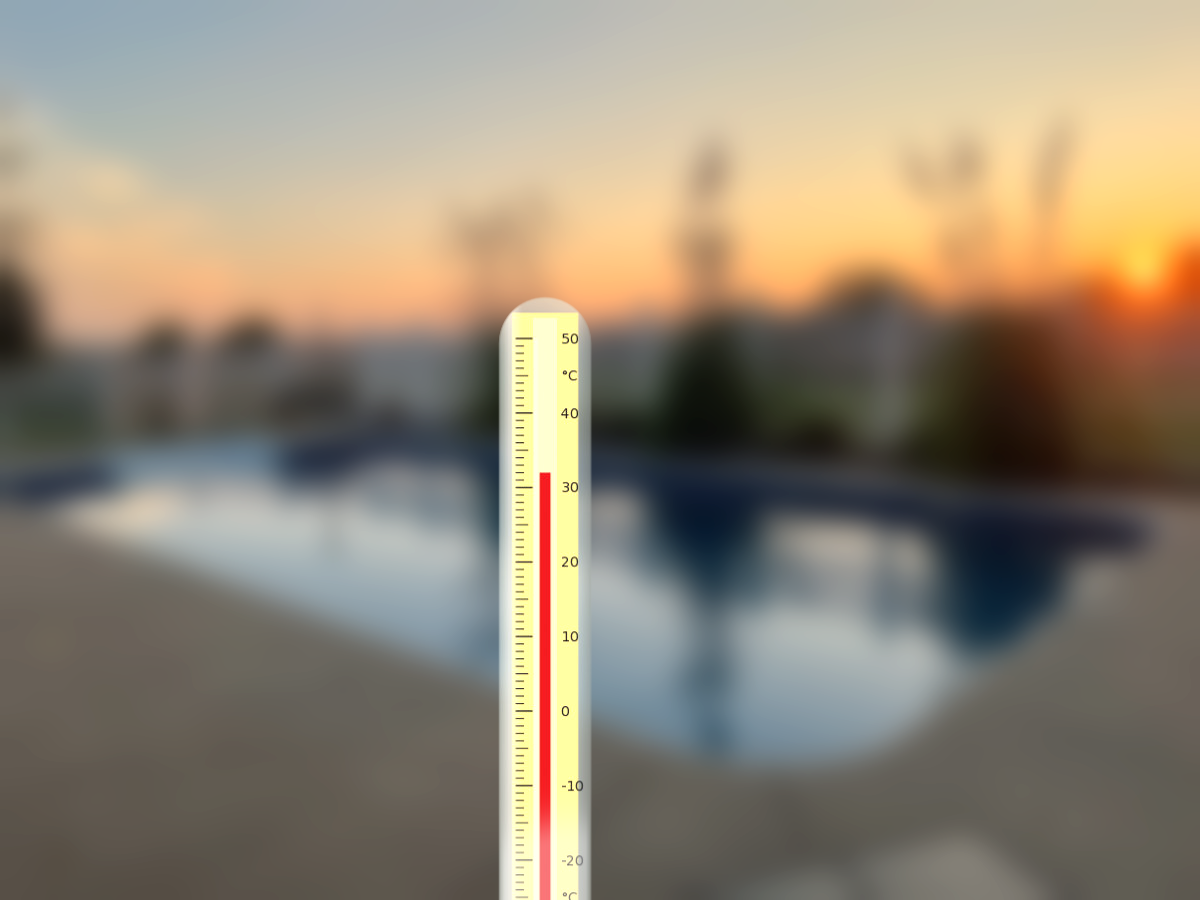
32 °C
